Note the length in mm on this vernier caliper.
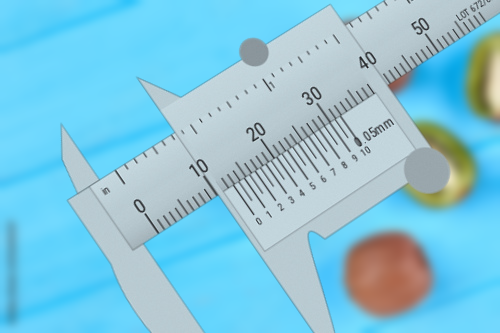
12.8 mm
